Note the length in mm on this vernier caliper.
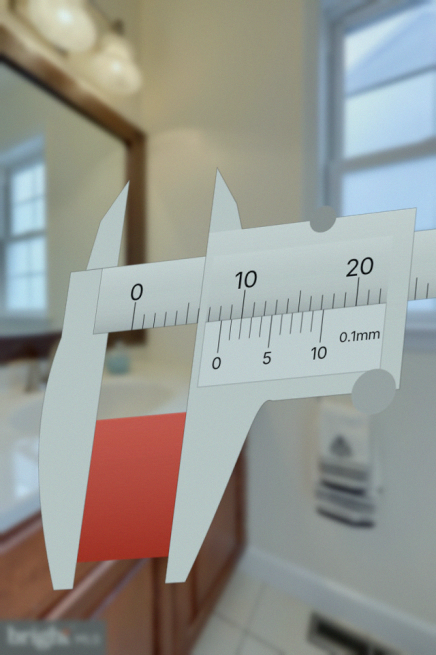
8.2 mm
